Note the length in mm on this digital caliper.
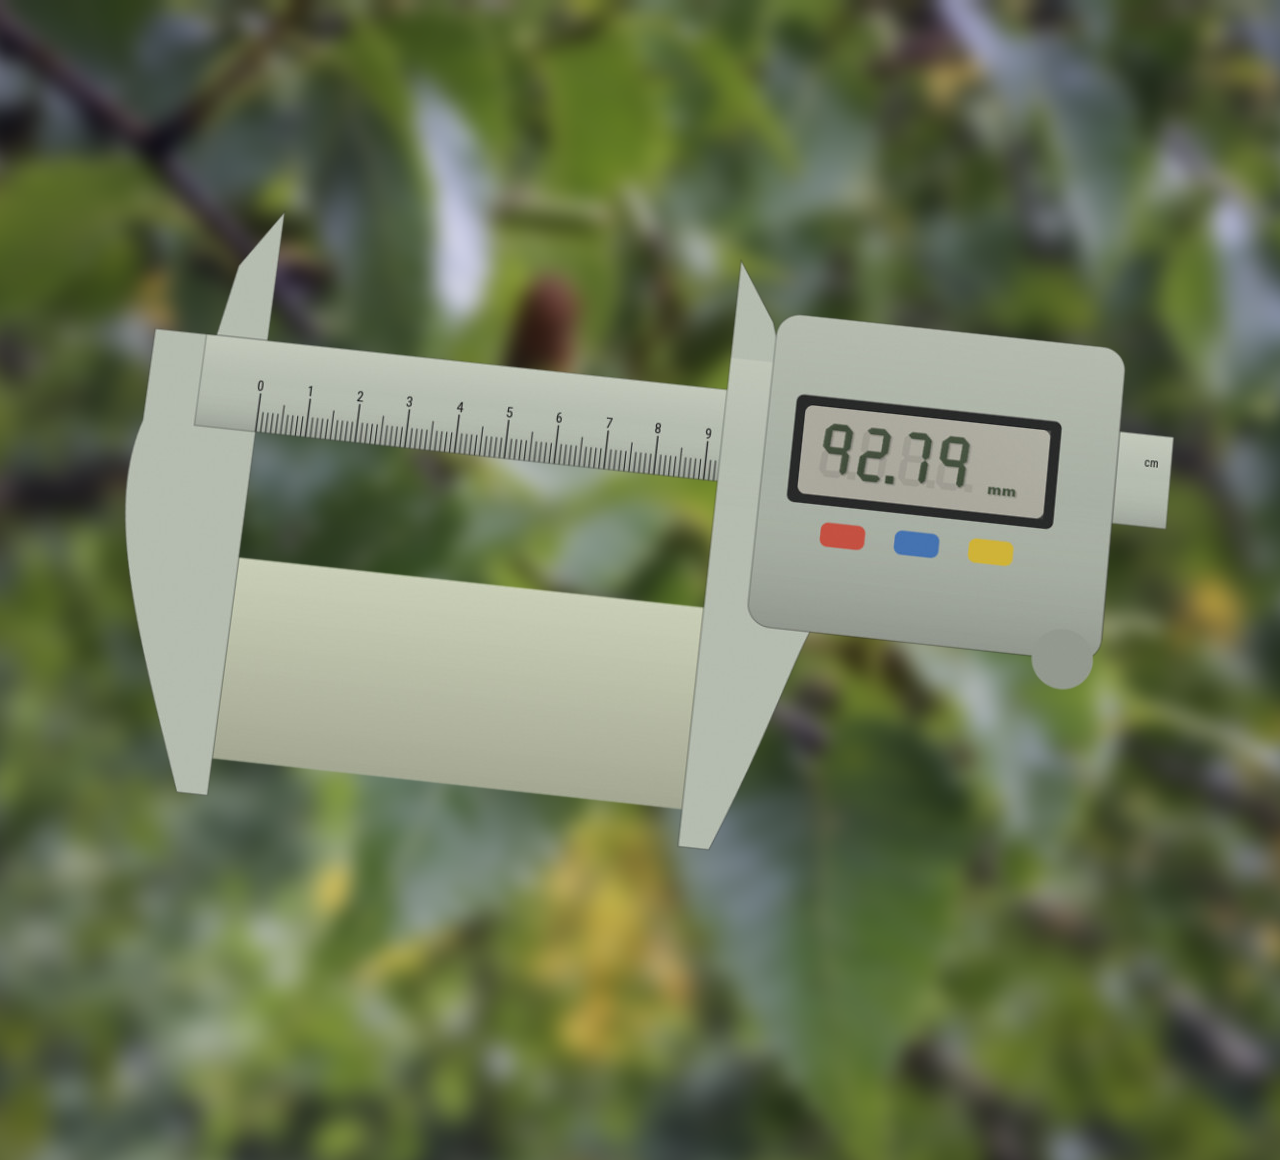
92.79 mm
